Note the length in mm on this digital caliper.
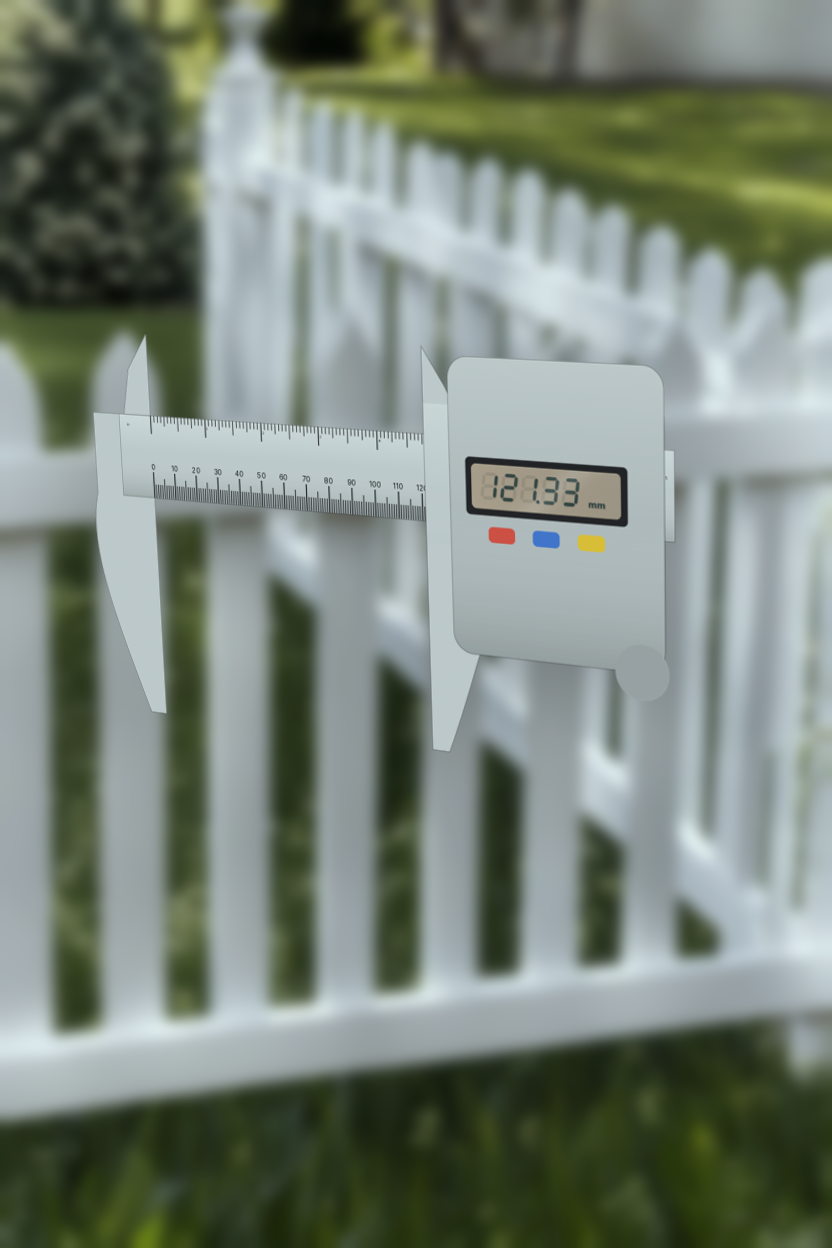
121.33 mm
